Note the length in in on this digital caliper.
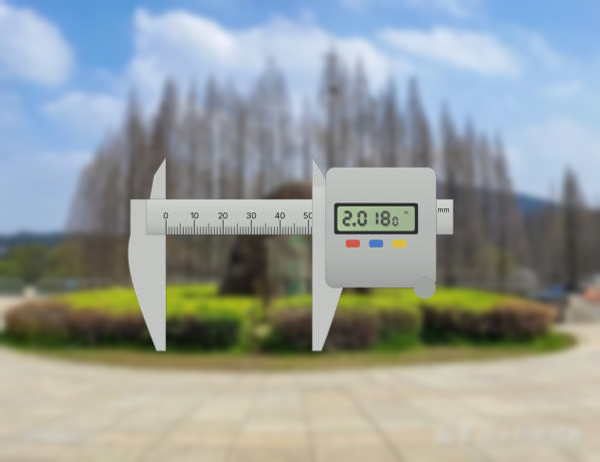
2.0180 in
